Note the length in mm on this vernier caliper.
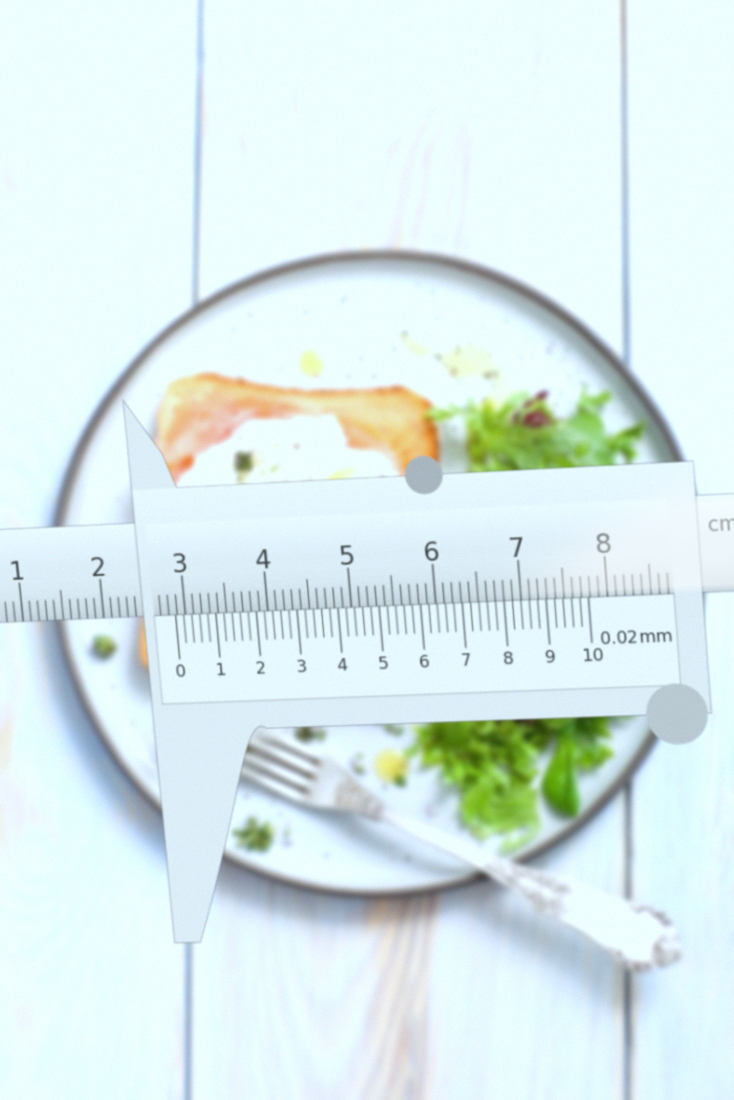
28.8 mm
